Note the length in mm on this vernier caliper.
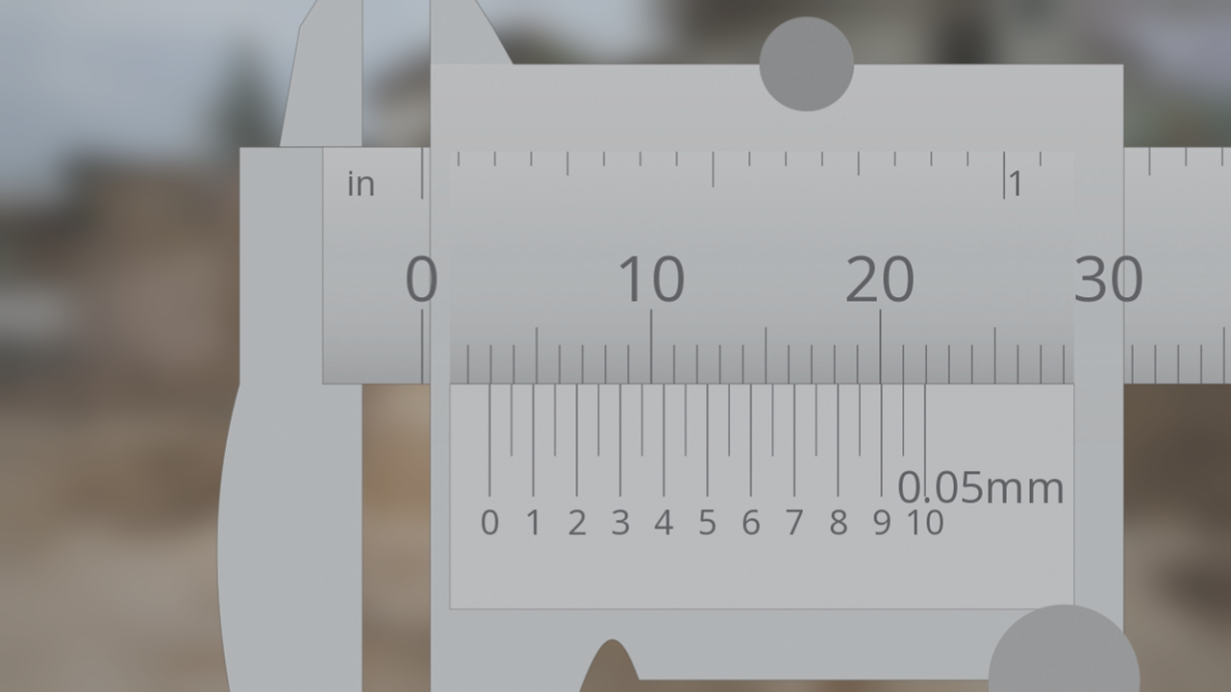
2.95 mm
